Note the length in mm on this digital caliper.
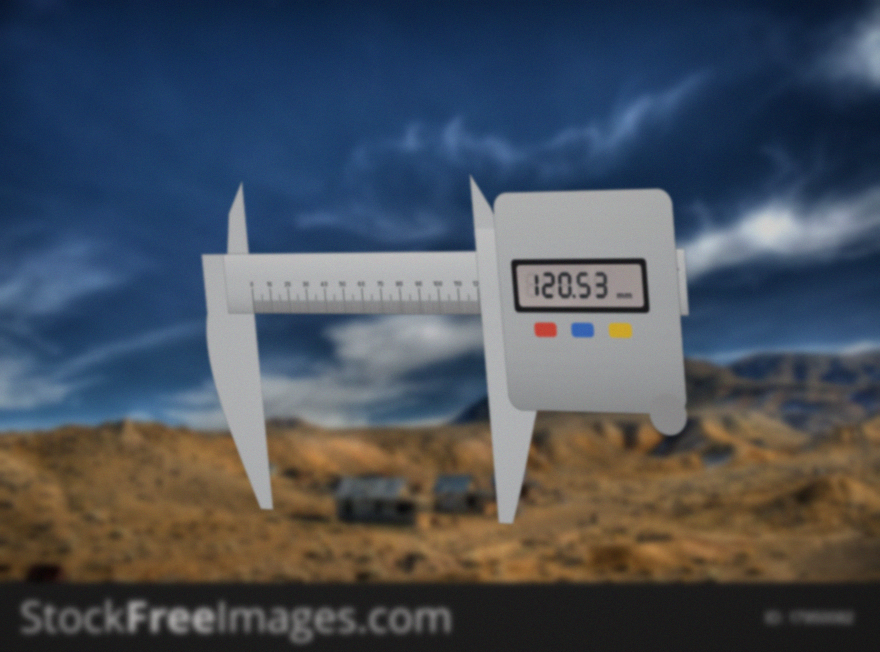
120.53 mm
